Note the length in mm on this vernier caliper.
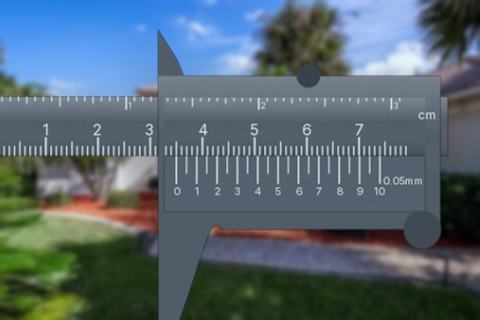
35.0 mm
